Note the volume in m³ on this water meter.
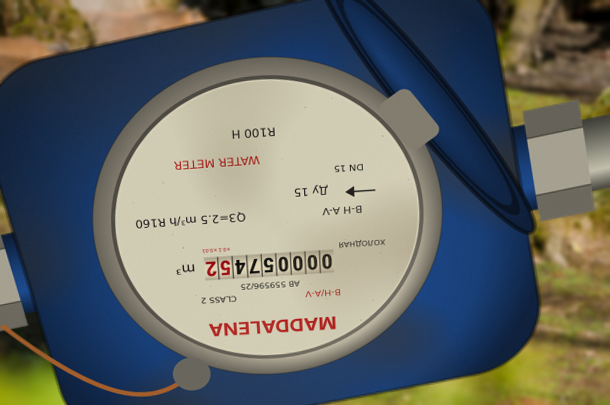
574.52 m³
